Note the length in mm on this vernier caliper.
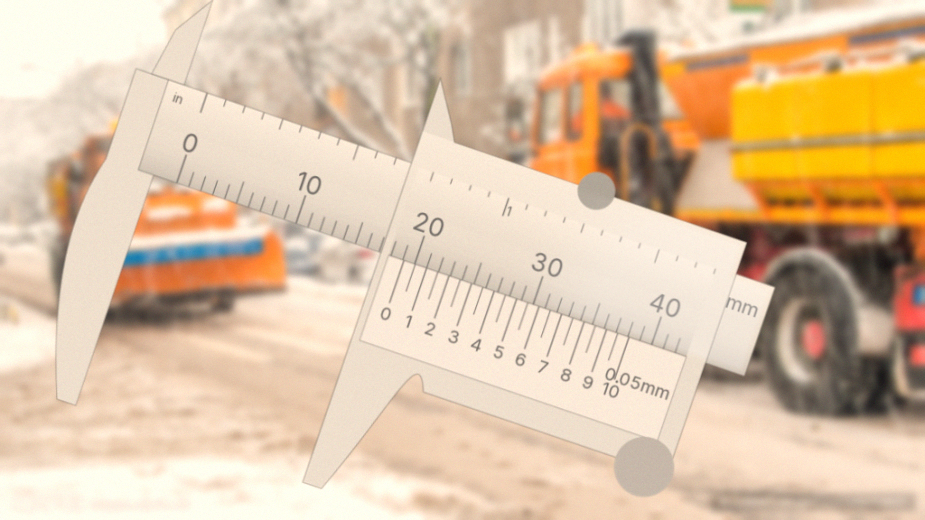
19.1 mm
